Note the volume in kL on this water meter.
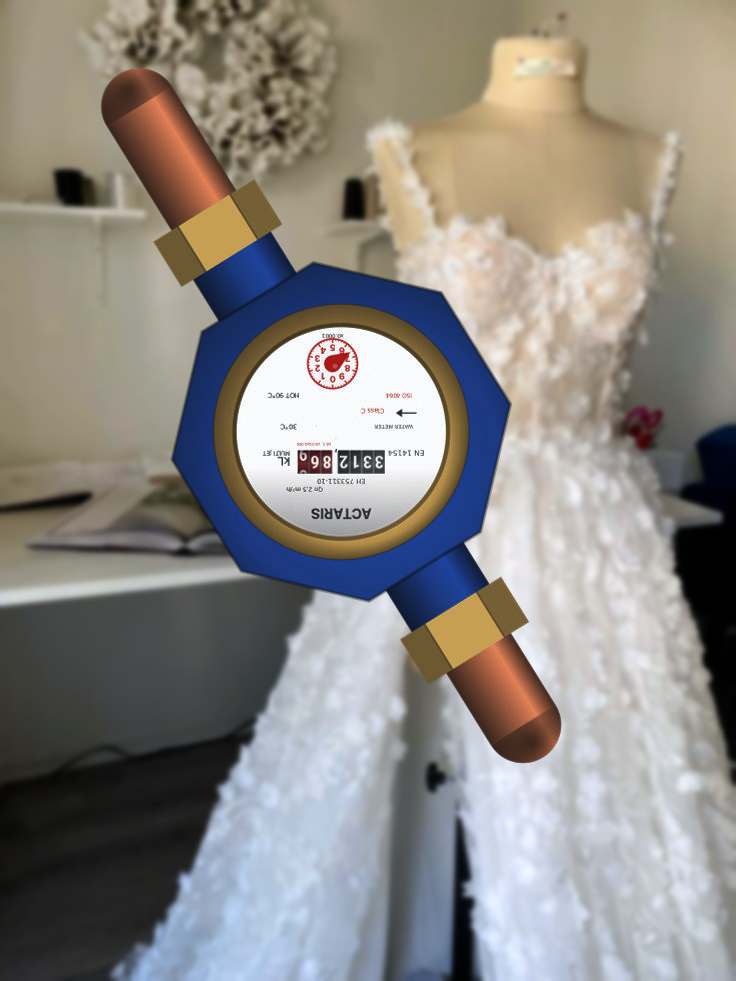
3312.8686 kL
